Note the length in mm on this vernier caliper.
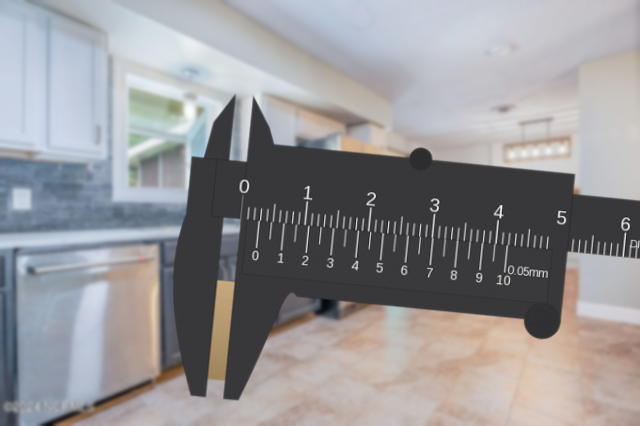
2.8 mm
